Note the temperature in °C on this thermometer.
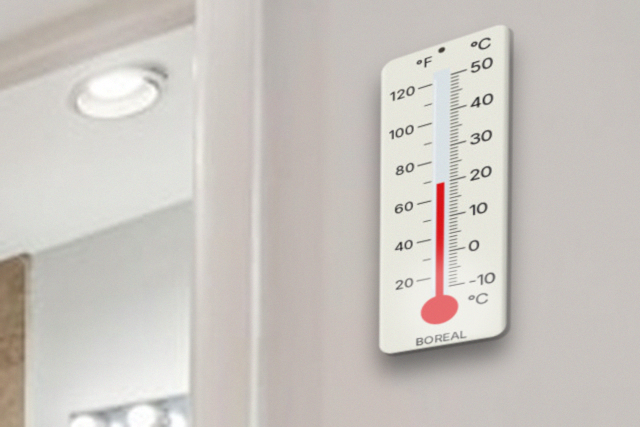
20 °C
